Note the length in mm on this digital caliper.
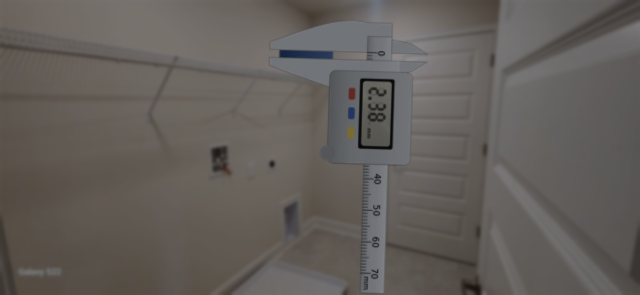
2.38 mm
